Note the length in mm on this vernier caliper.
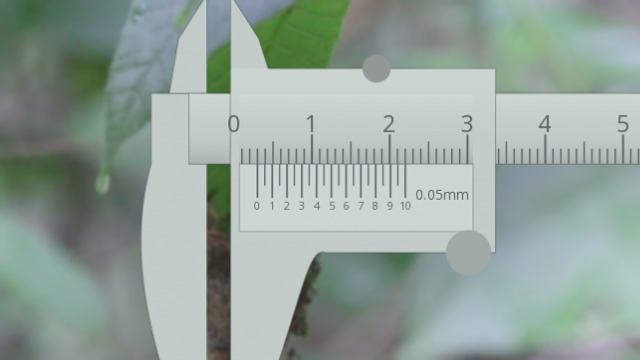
3.0 mm
